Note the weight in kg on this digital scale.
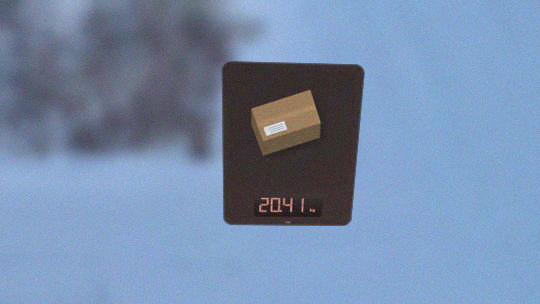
20.41 kg
